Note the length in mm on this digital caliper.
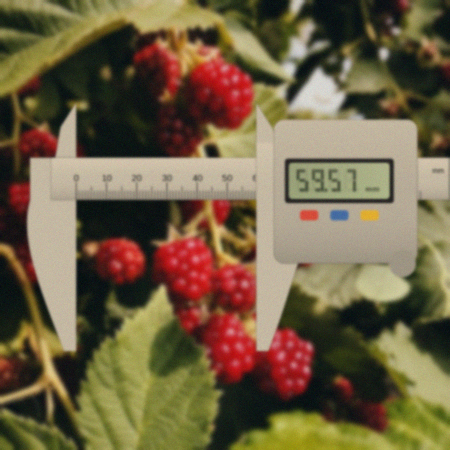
59.57 mm
